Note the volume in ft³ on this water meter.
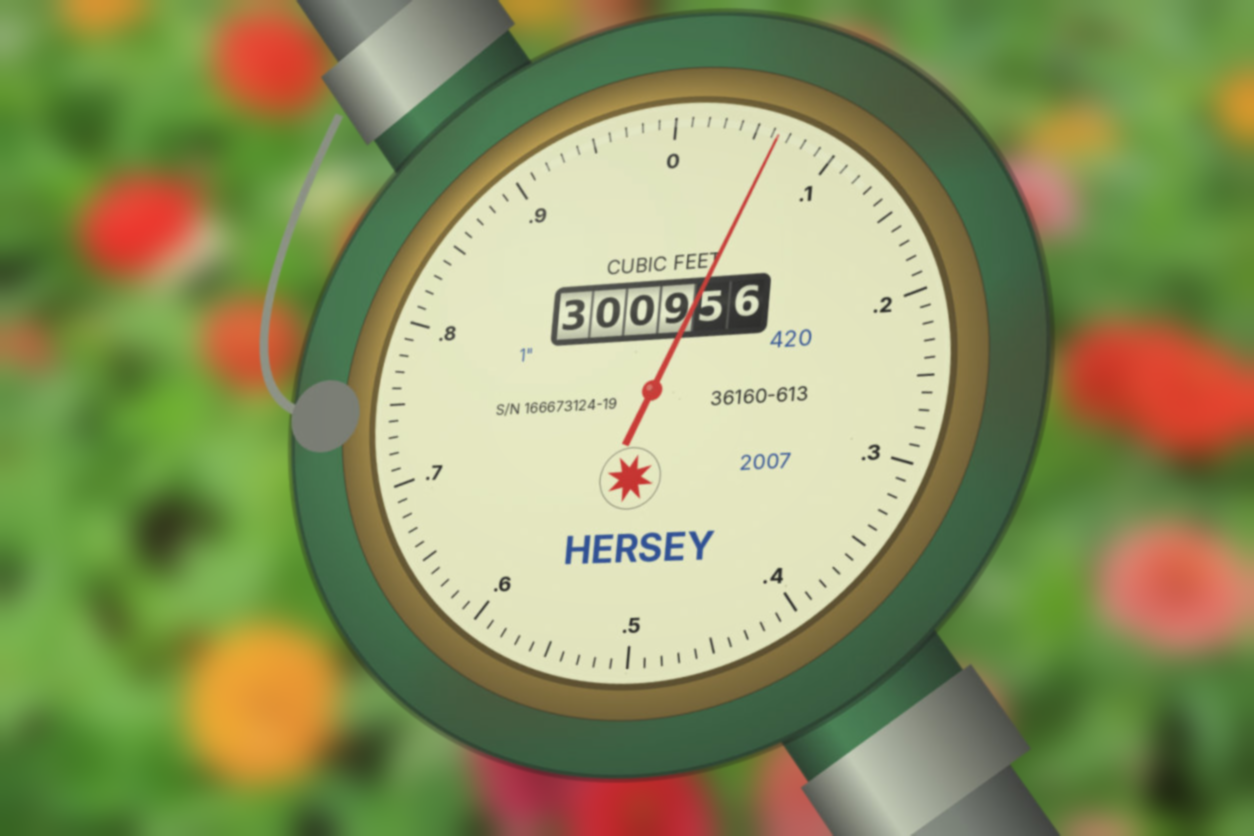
300956.06 ft³
